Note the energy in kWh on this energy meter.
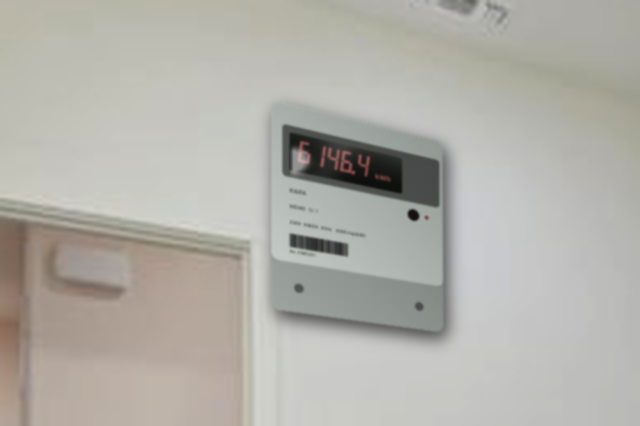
6146.4 kWh
